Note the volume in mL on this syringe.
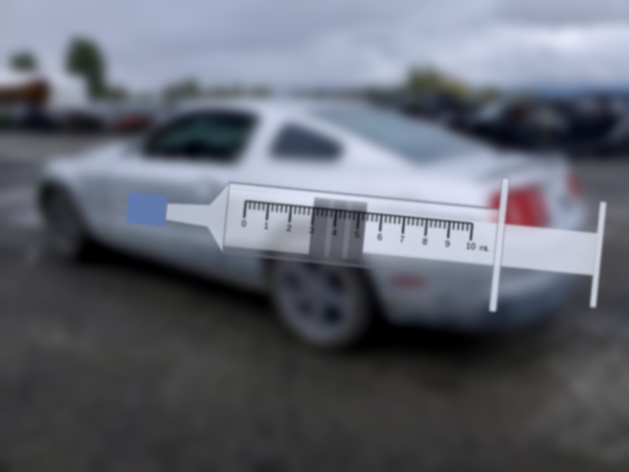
3 mL
